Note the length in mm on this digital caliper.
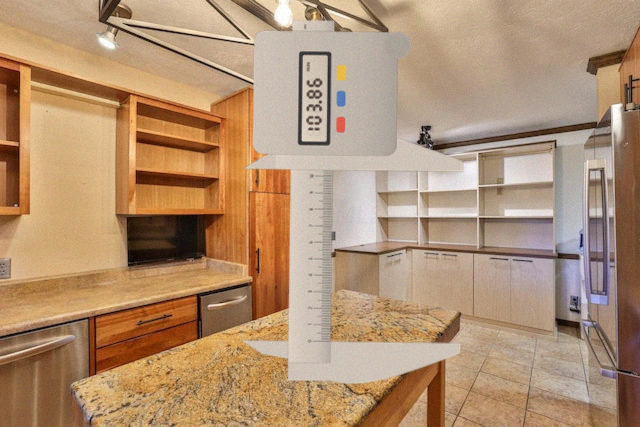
103.86 mm
